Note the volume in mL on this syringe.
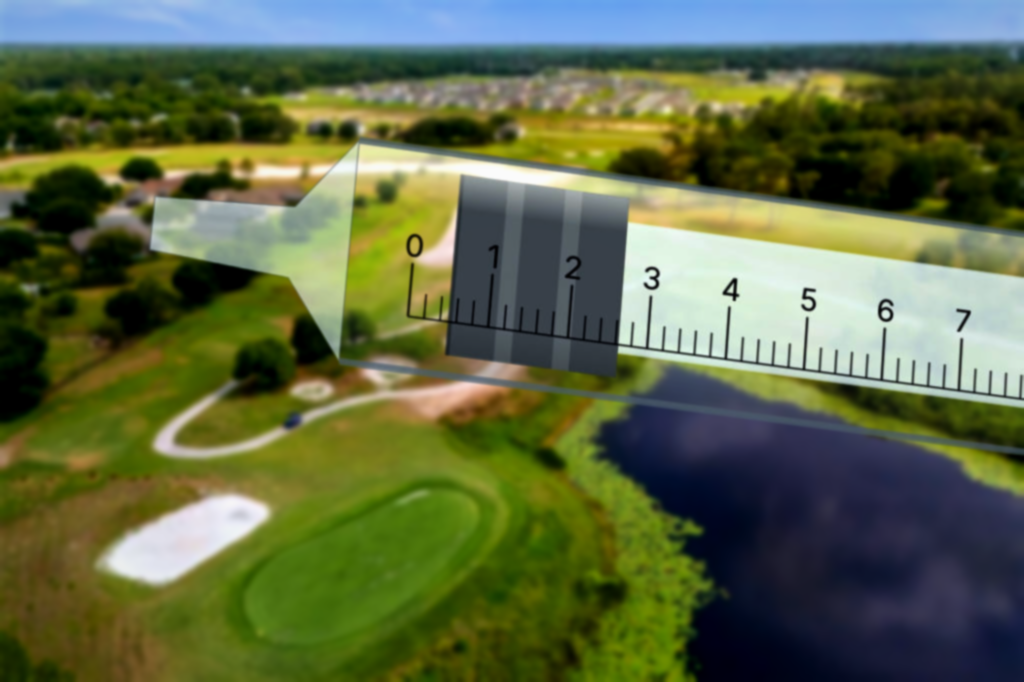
0.5 mL
